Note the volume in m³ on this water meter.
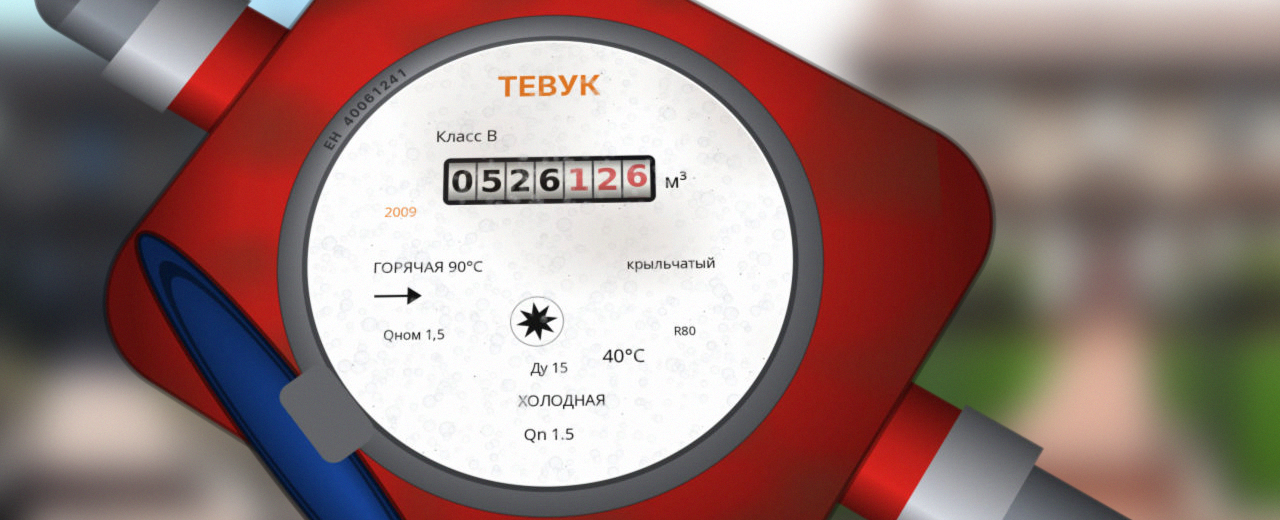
526.126 m³
